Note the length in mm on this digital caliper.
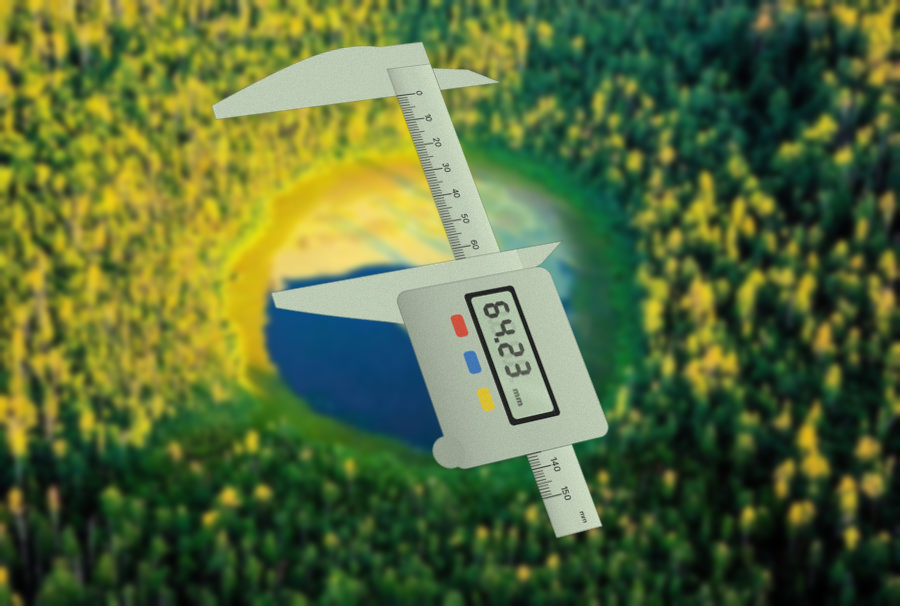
64.23 mm
